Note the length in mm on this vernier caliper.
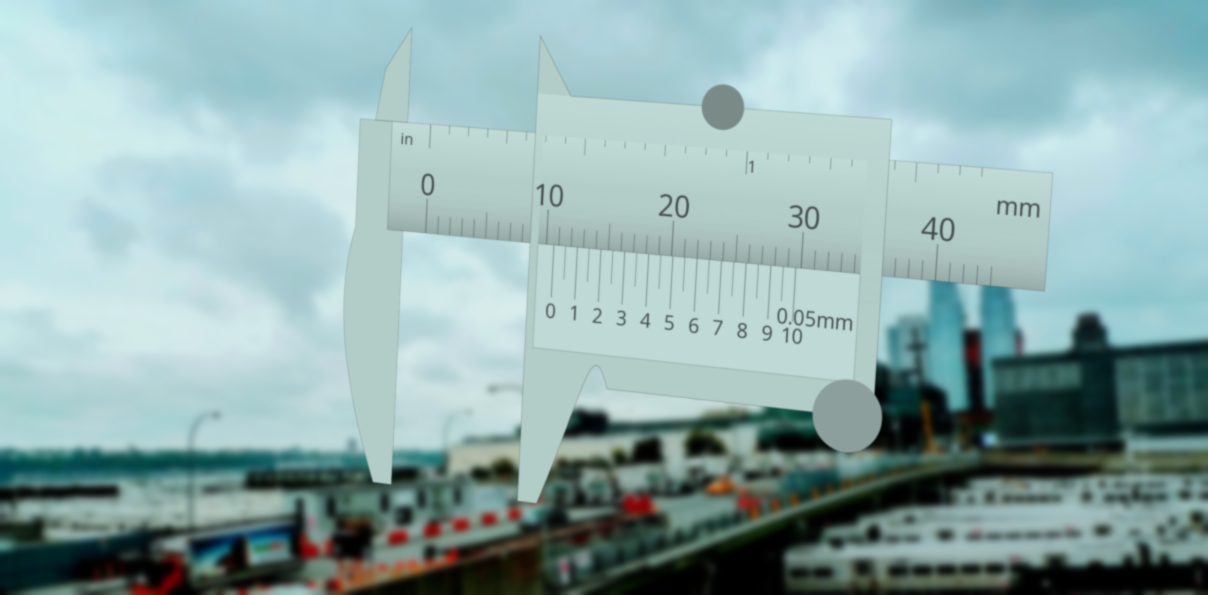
10.6 mm
